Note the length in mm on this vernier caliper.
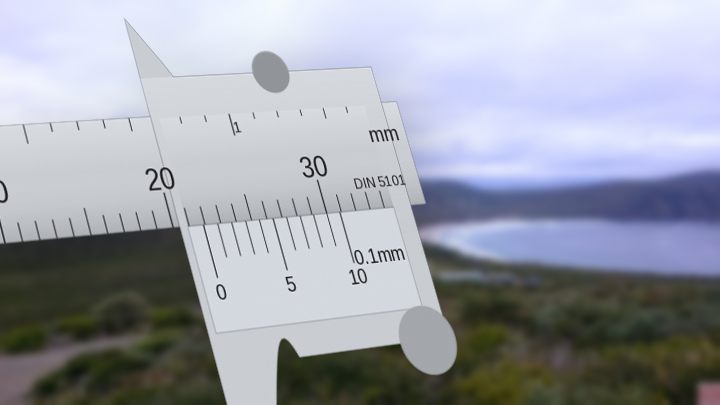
21.9 mm
